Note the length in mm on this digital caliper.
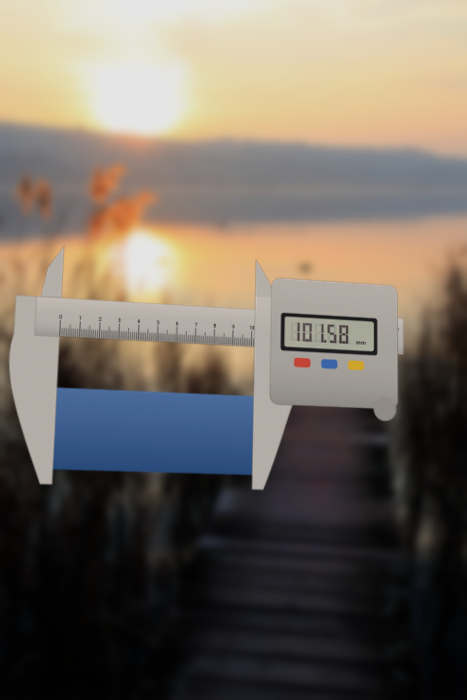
101.58 mm
